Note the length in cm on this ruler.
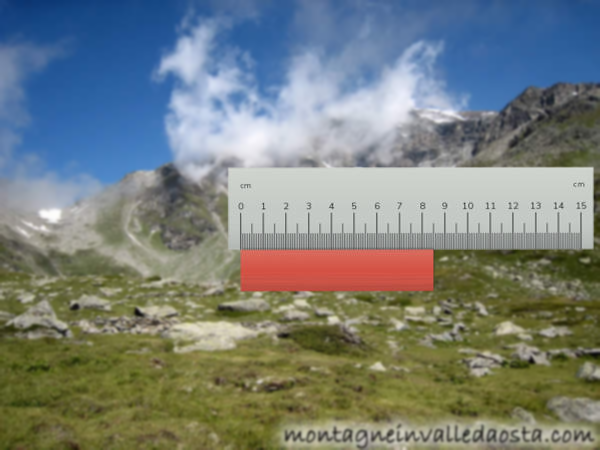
8.5 cm
